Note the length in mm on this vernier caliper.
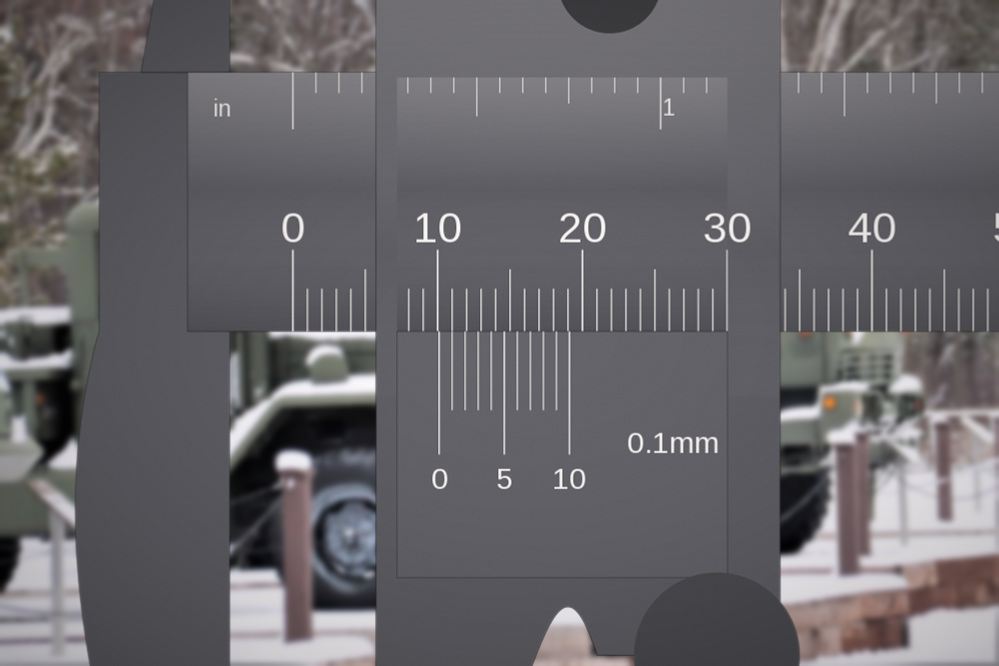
10.1 mm
